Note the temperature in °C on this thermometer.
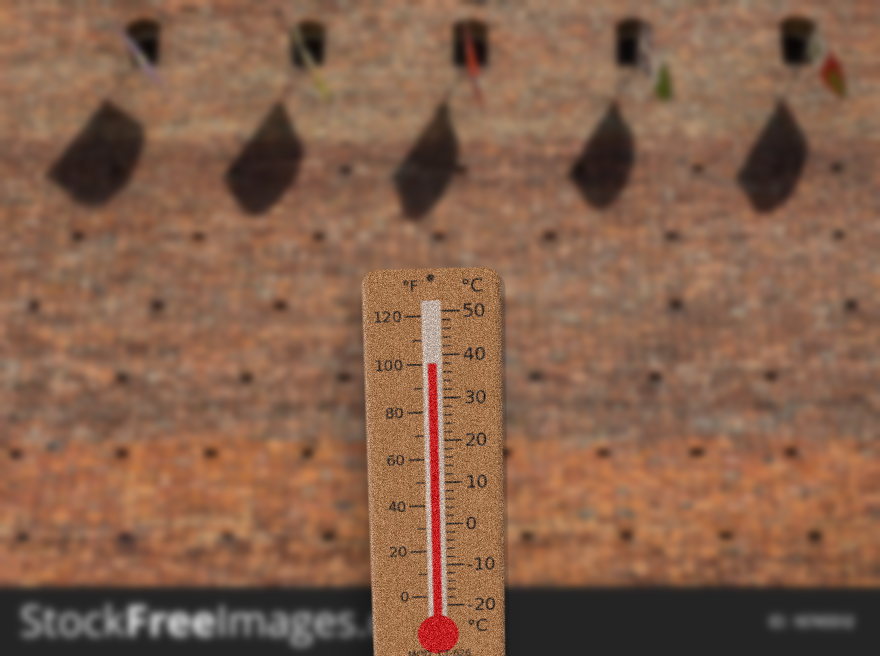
38 °C
